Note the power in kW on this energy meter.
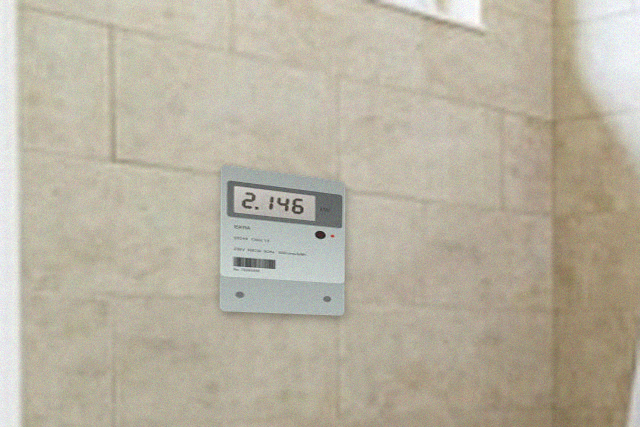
2.146 kW
